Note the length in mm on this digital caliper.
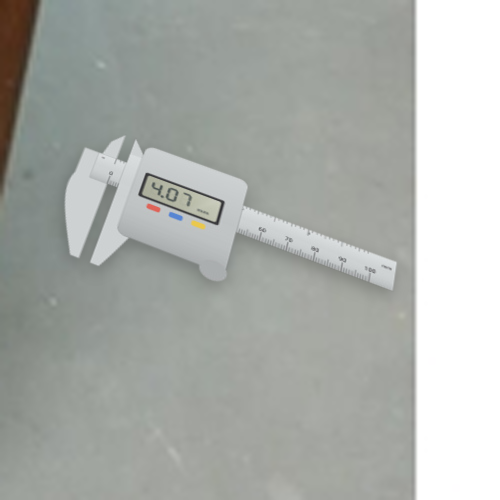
4.07 mm
